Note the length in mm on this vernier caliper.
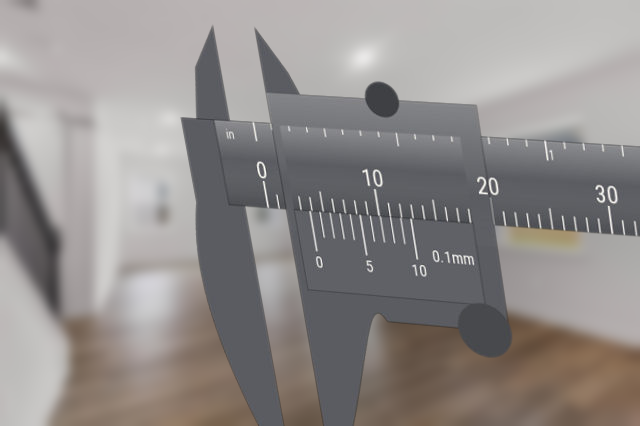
3.8 mm
